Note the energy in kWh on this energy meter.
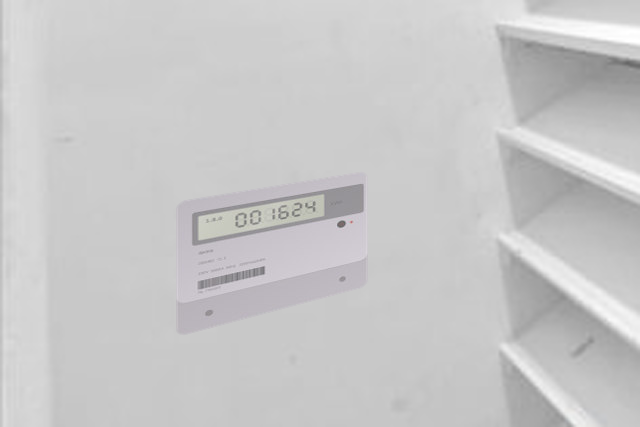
1624 kWh
